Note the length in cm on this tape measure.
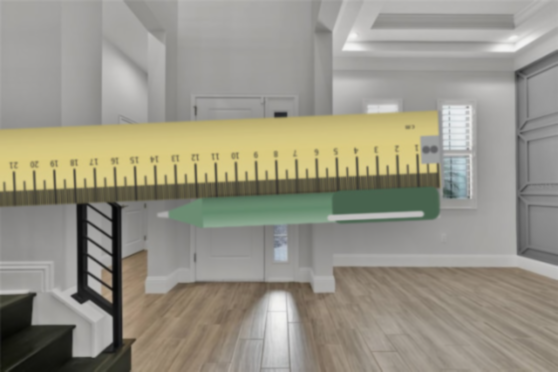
14 cm
